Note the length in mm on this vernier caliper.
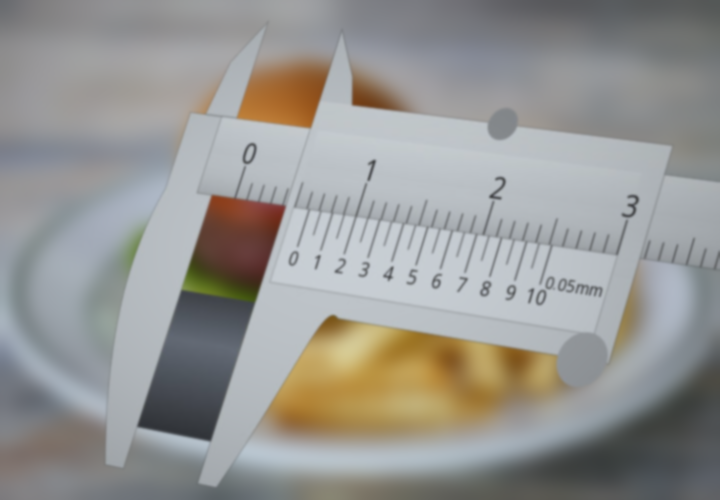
6.2 mm
